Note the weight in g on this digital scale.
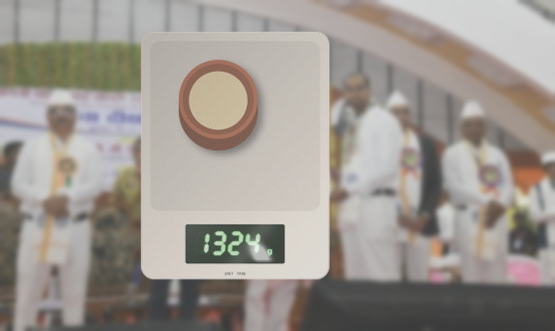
1324 g
